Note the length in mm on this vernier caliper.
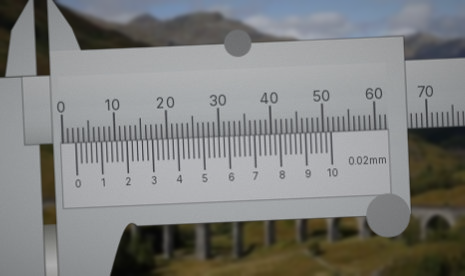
2.5 mm
